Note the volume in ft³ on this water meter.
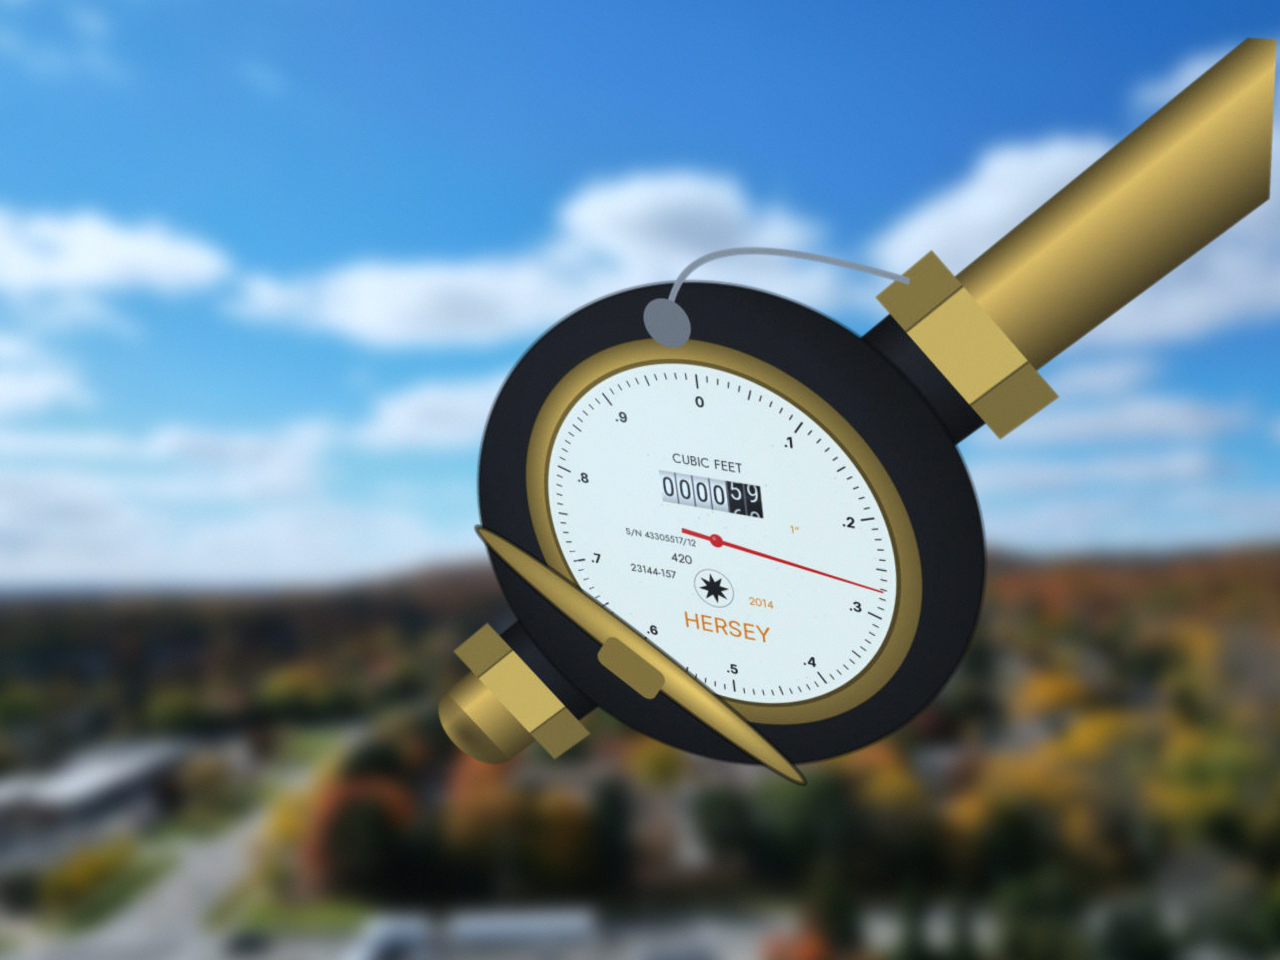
59.27 ft³
